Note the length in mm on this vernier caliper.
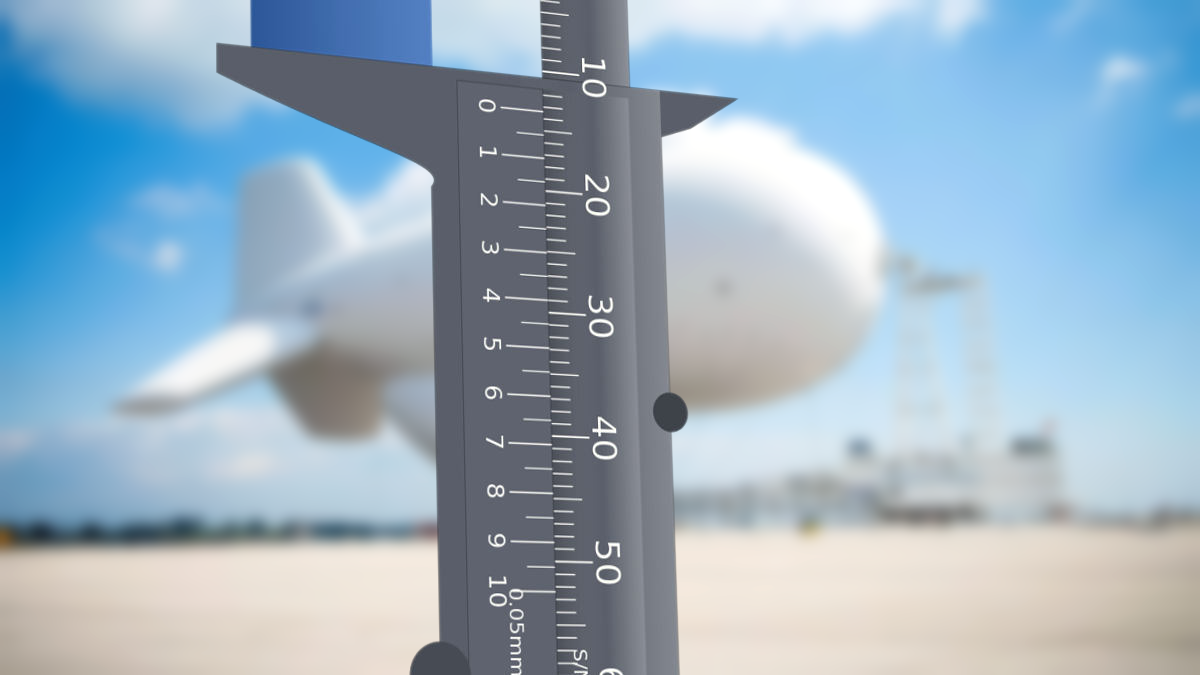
13.4 mm
